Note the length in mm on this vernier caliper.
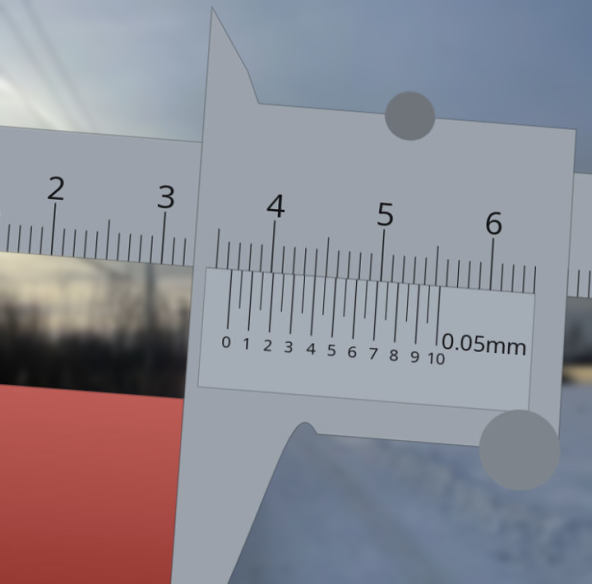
36.4 mm
